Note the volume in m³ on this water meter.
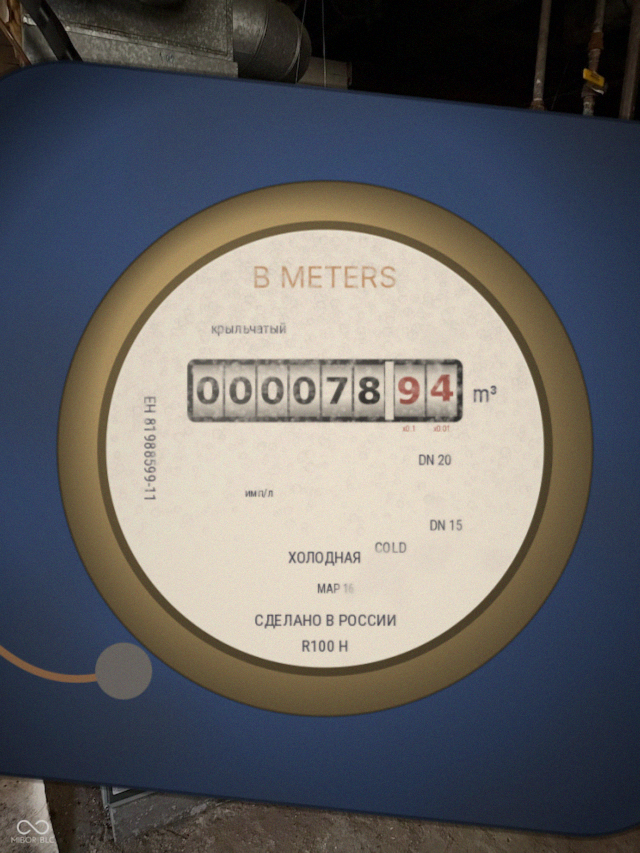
78.94 m³
